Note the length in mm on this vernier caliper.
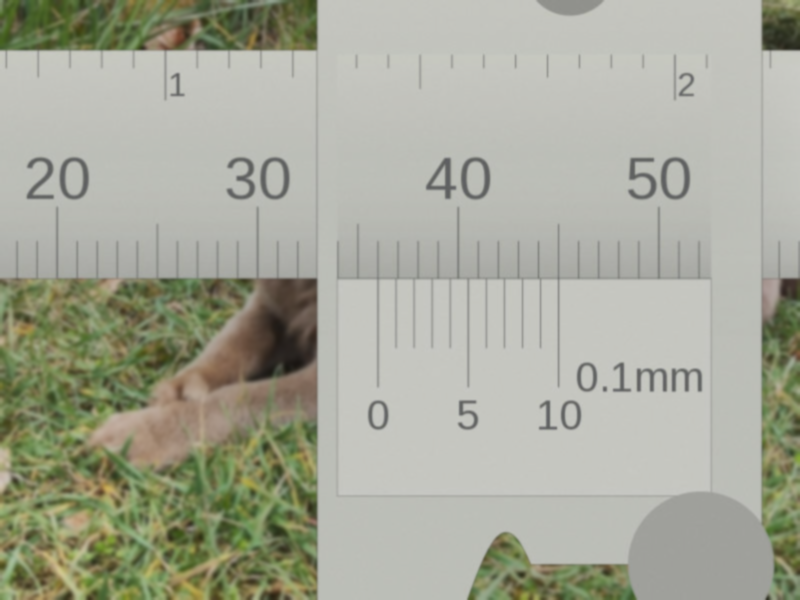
36.0 mm
